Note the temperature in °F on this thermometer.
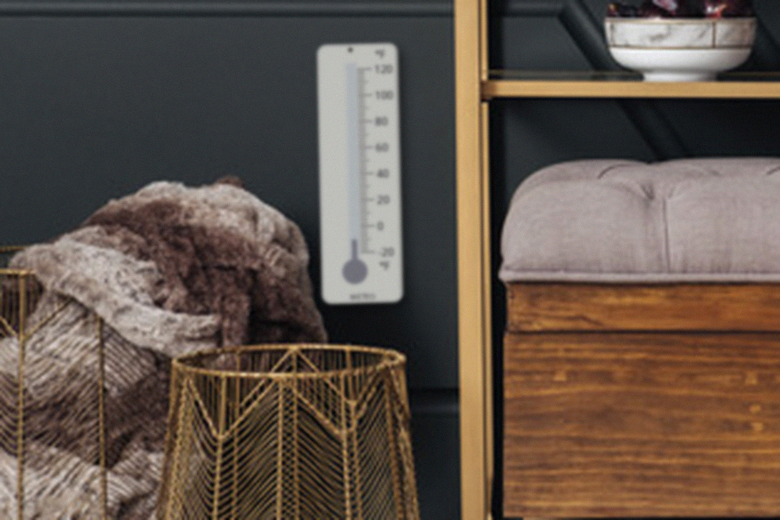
-10 °F
